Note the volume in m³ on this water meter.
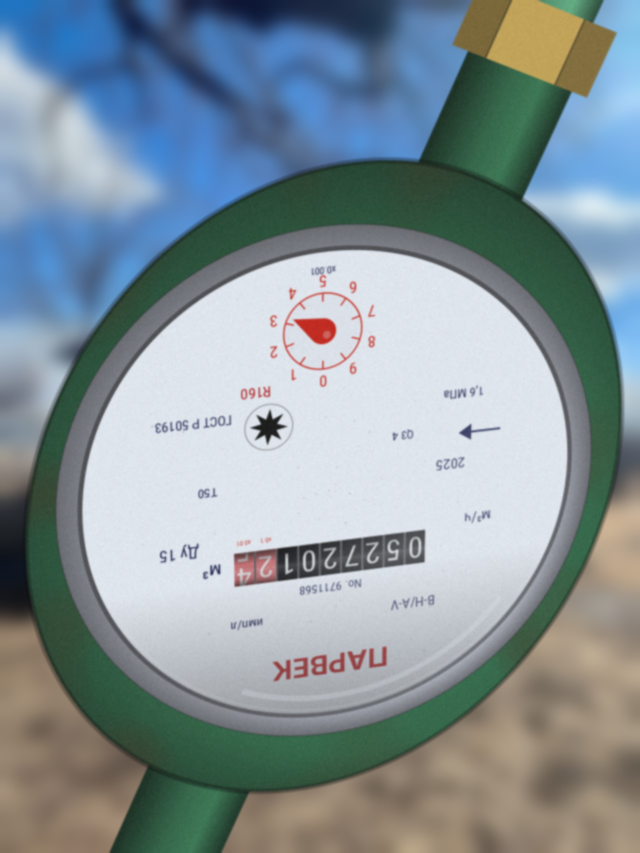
527201.243 m³
